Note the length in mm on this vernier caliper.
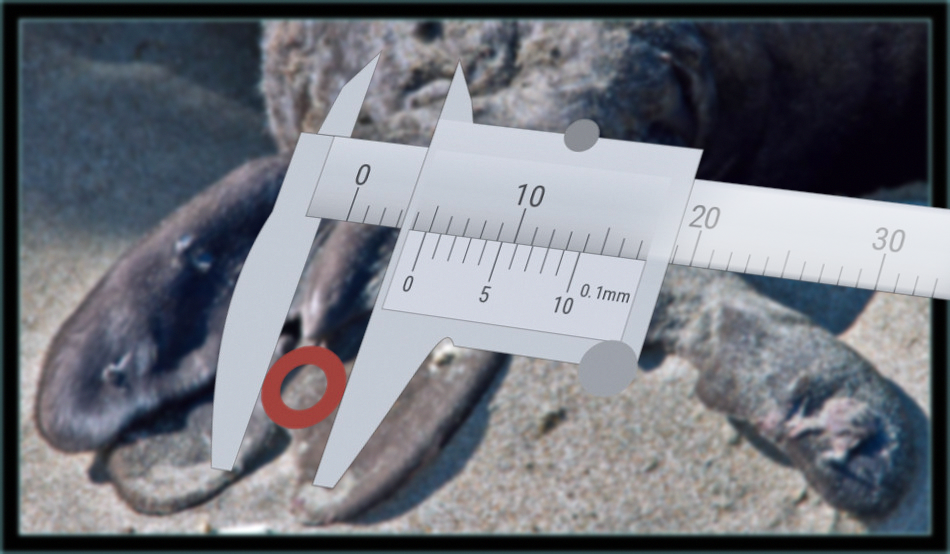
4.8 mm
